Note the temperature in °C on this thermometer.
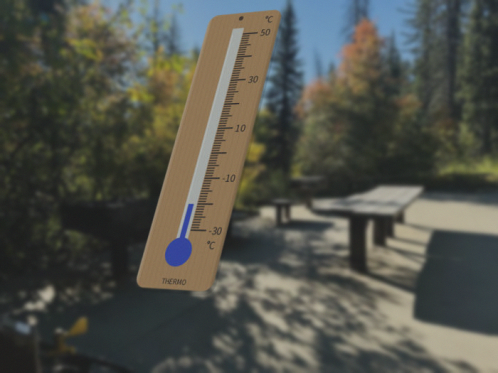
-20 °C
